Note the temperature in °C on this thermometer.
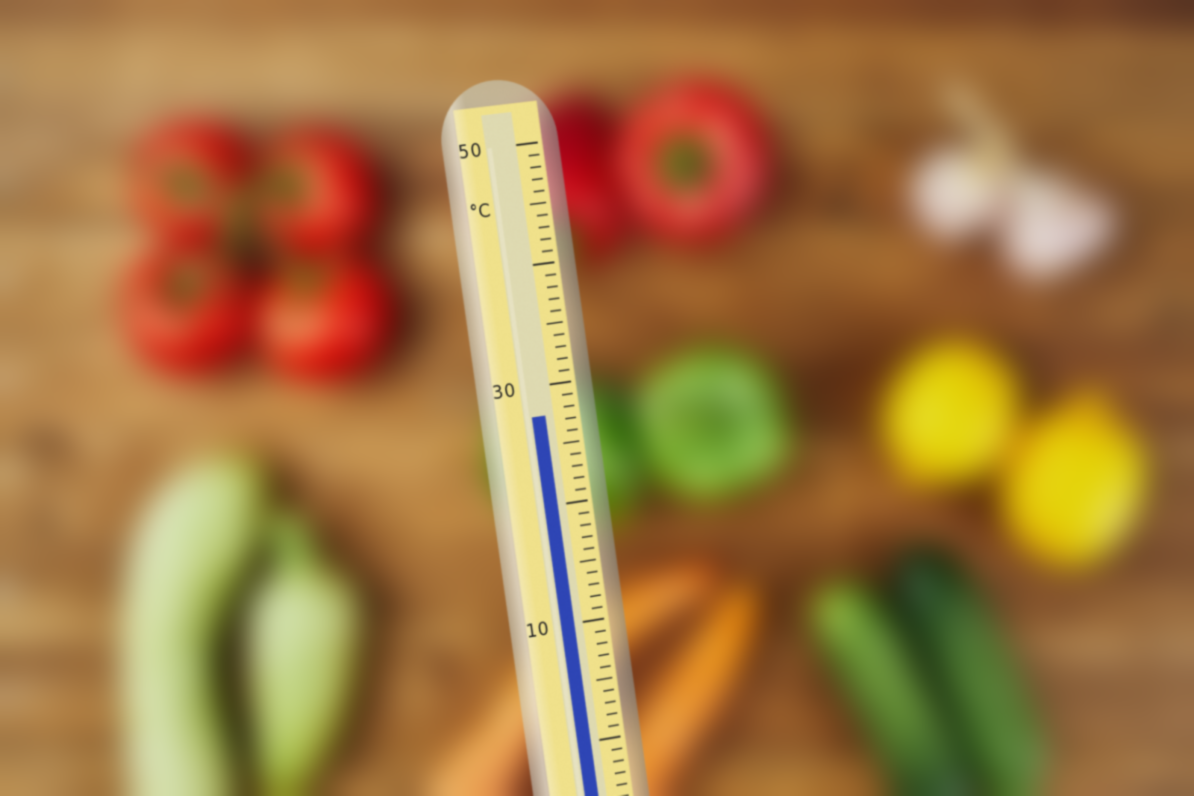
27.5 °C
